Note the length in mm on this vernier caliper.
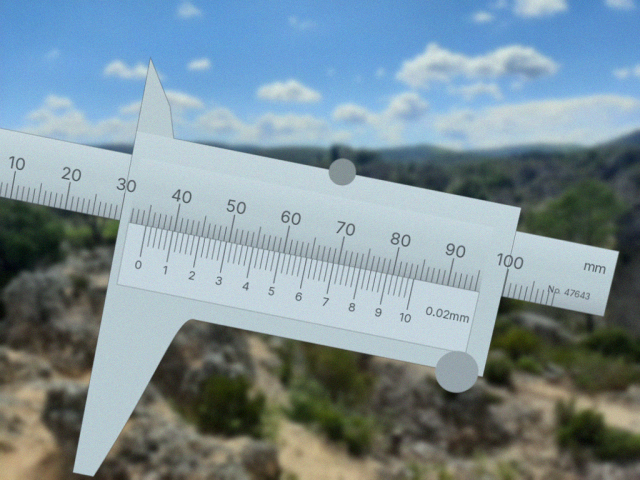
34.8 mm
